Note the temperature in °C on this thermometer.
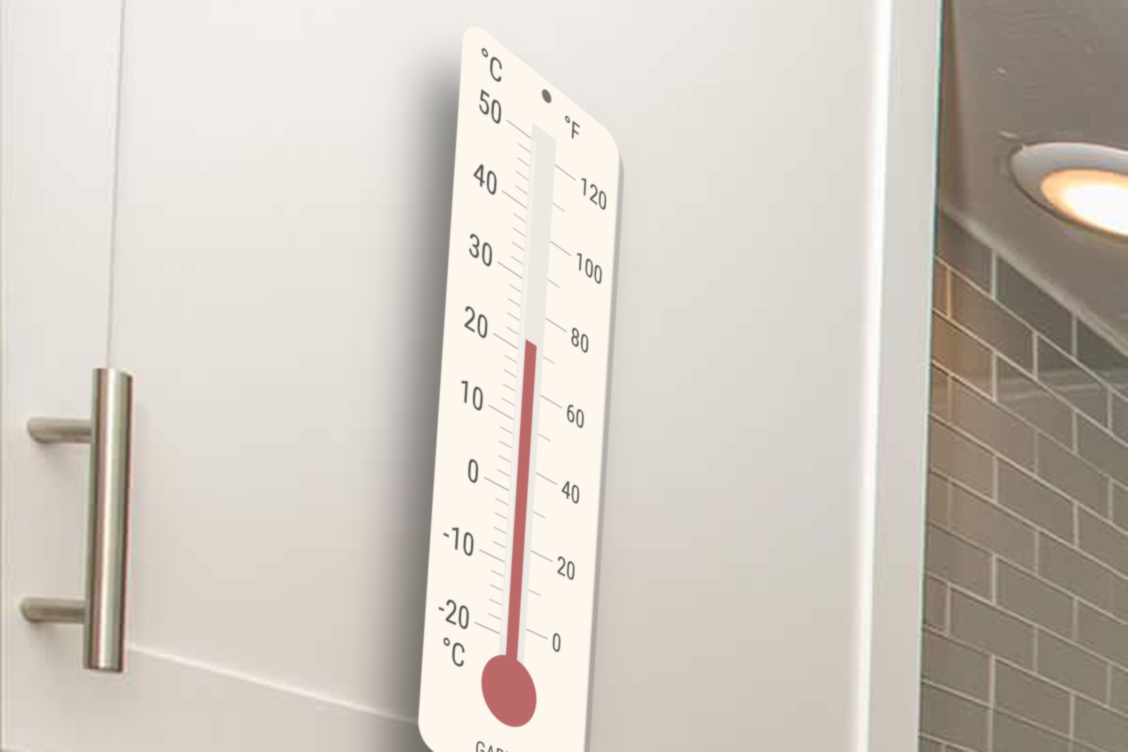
22 °C
